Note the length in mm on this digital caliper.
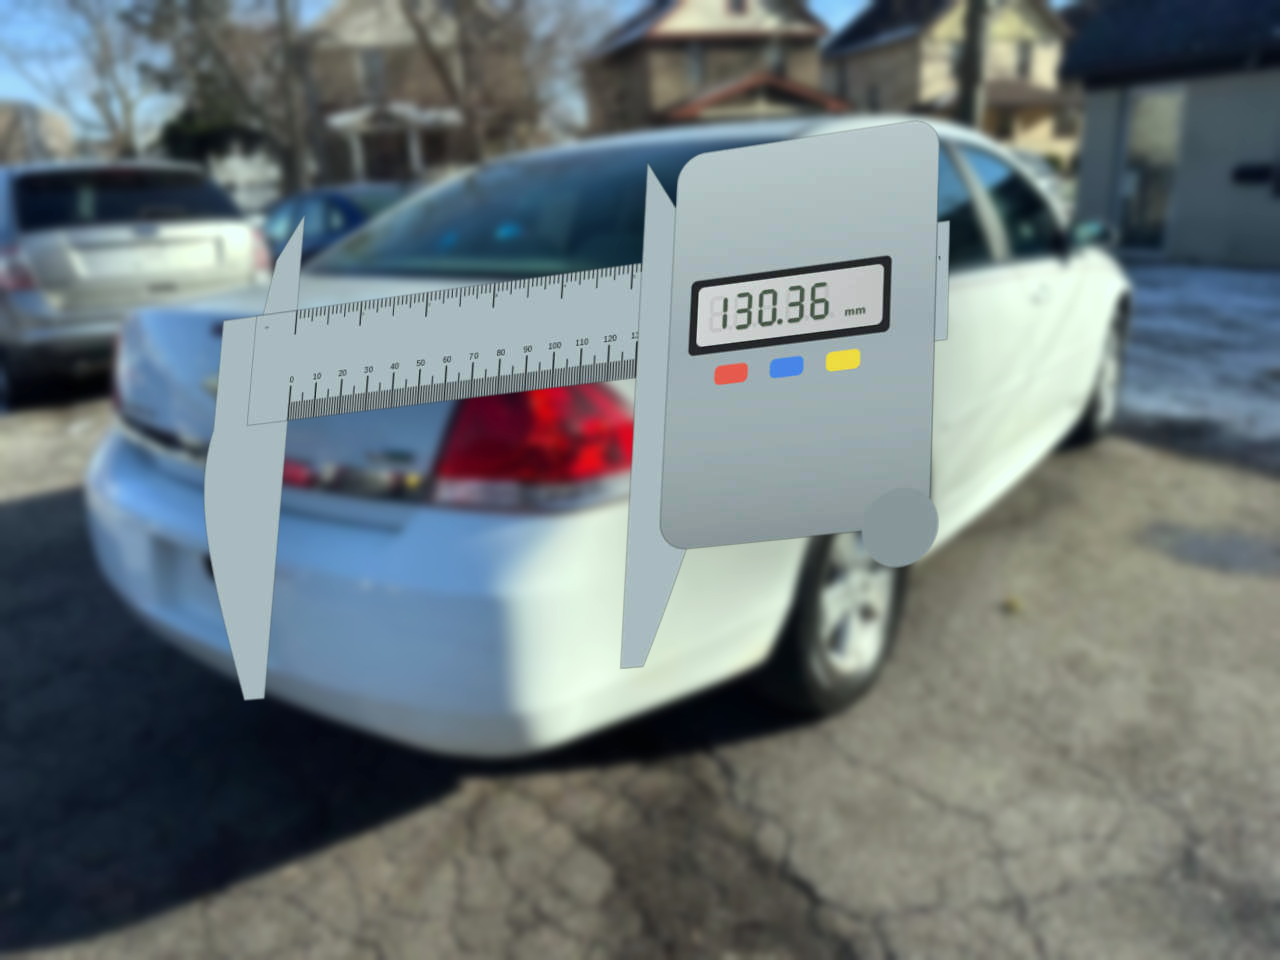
130.36 mm
